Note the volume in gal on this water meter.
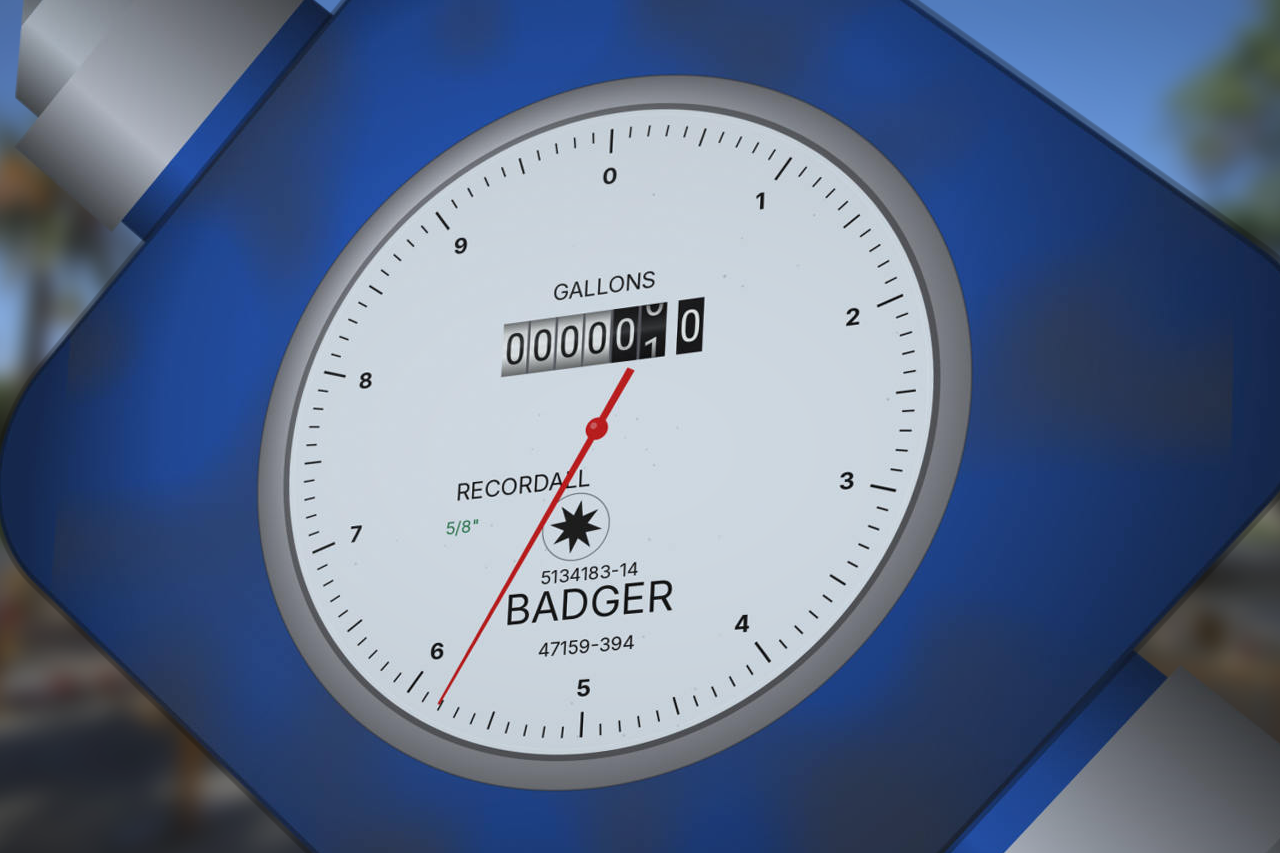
5.8 gal
